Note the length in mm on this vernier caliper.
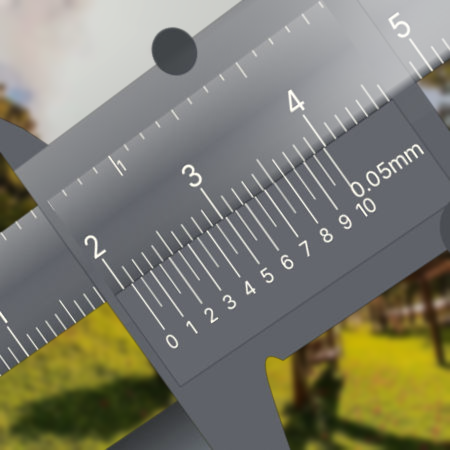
20.8 mm
